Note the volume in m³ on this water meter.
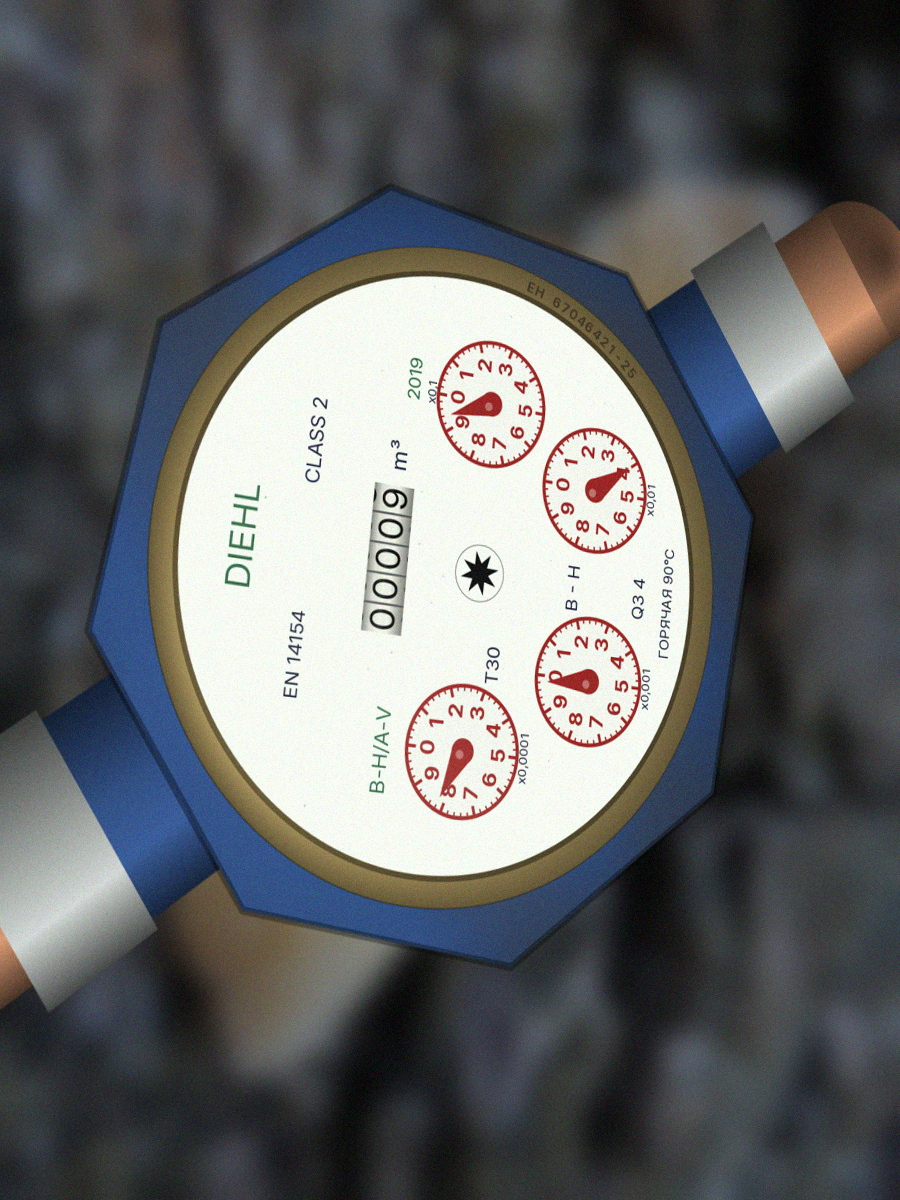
8.9398 m³
